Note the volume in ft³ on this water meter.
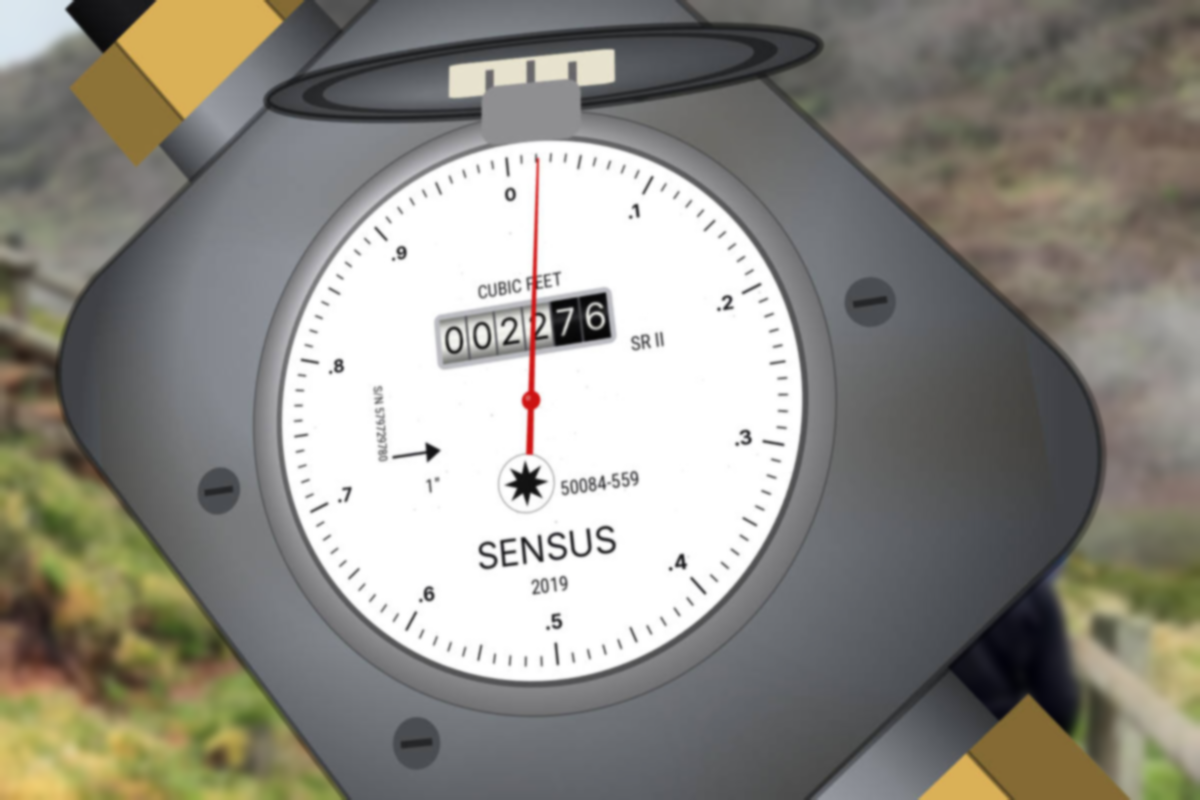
2276.02 ft³
